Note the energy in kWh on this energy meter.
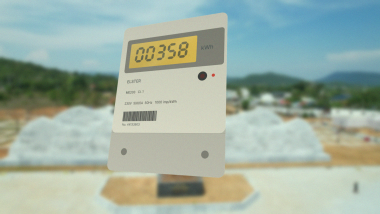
358 kWh
